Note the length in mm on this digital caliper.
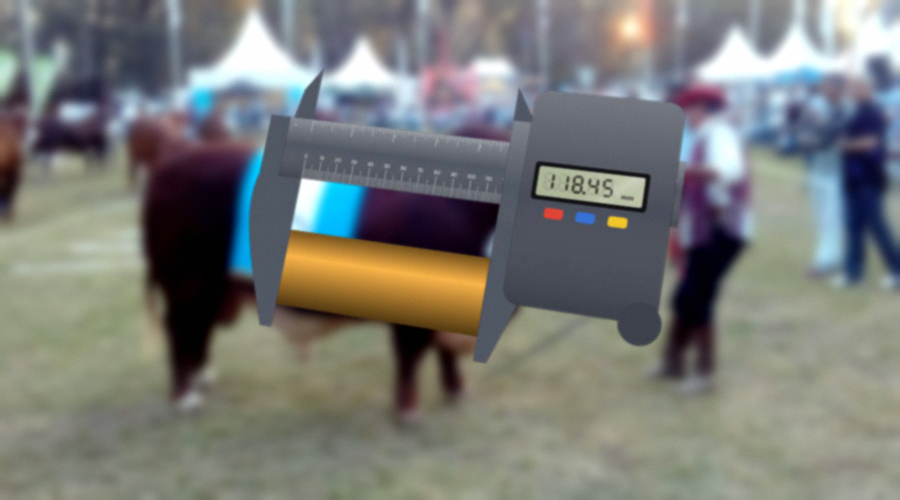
118.45 mm
